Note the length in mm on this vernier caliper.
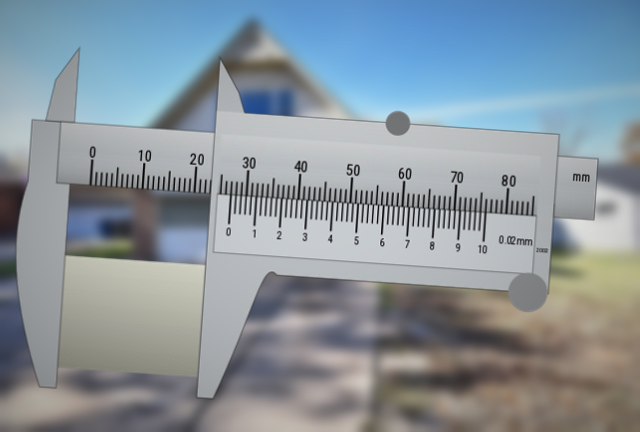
27.0 mm
